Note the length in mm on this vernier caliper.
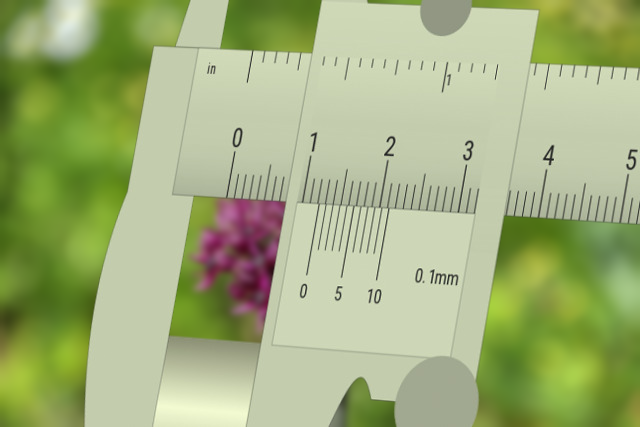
12.2 mm
